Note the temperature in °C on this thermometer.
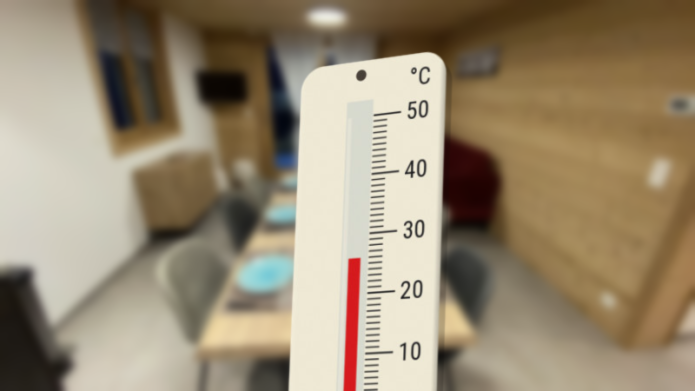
26 °C
